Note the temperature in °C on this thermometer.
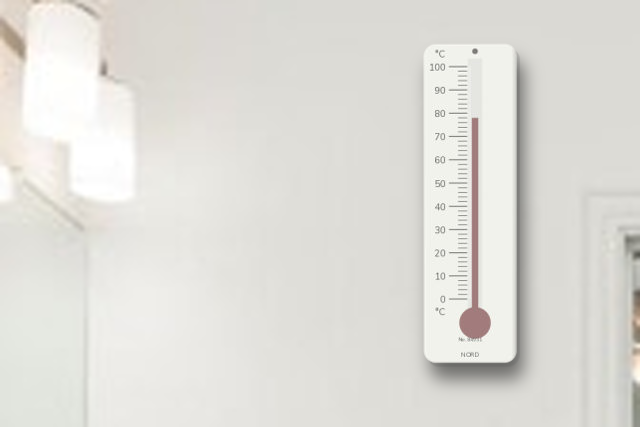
78 °C
